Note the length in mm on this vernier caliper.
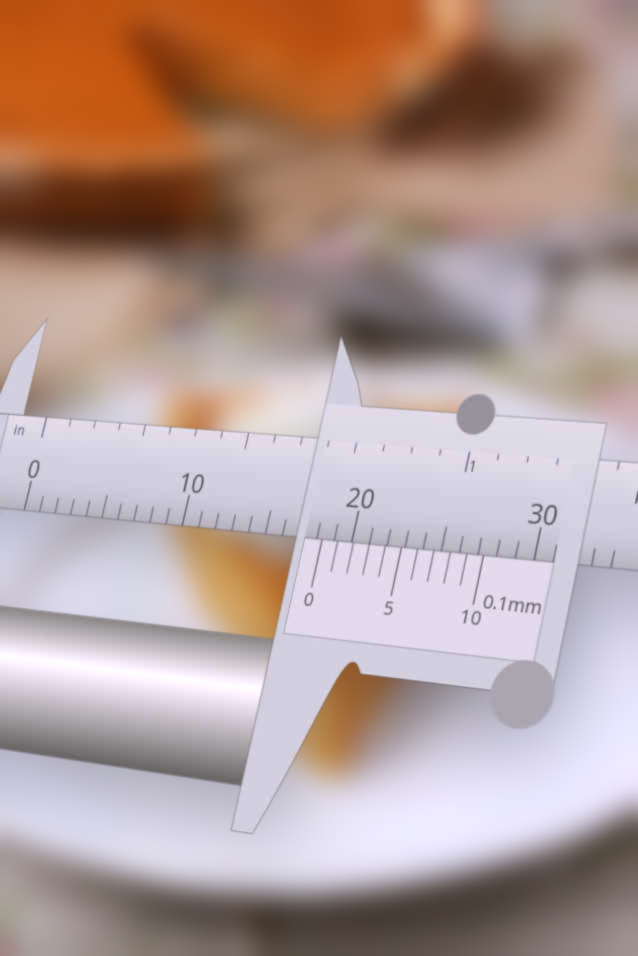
18.3 mm
